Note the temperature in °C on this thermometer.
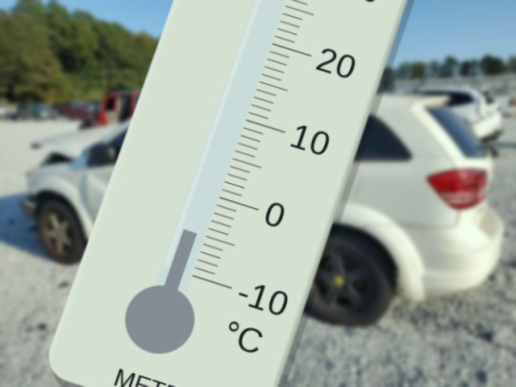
-5 °C
